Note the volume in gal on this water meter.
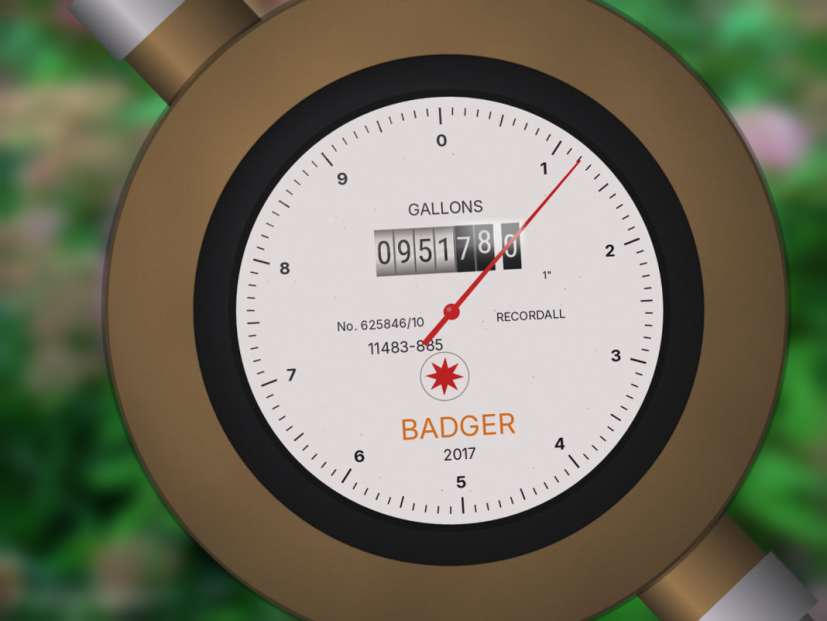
951781.2 gal
